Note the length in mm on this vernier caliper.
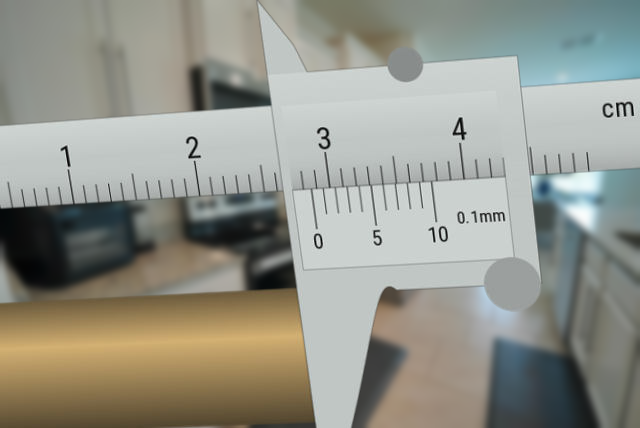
28.6 mm
